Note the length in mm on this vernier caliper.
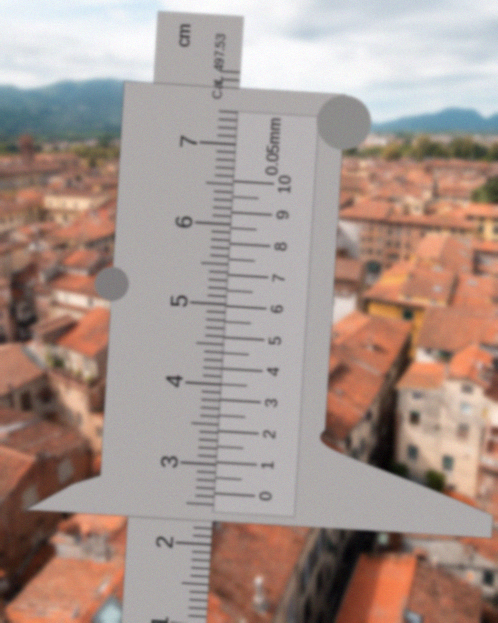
26.4 mm
